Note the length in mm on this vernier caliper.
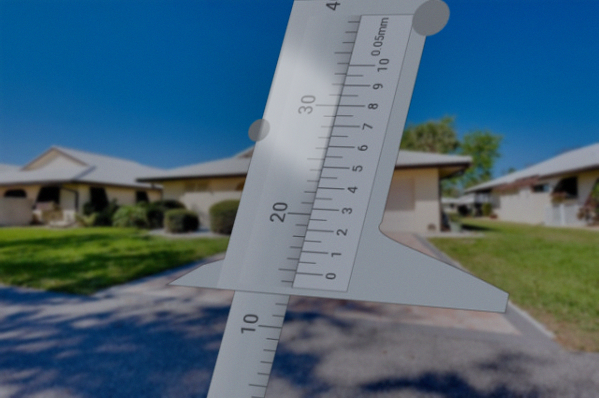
14.8 mm
